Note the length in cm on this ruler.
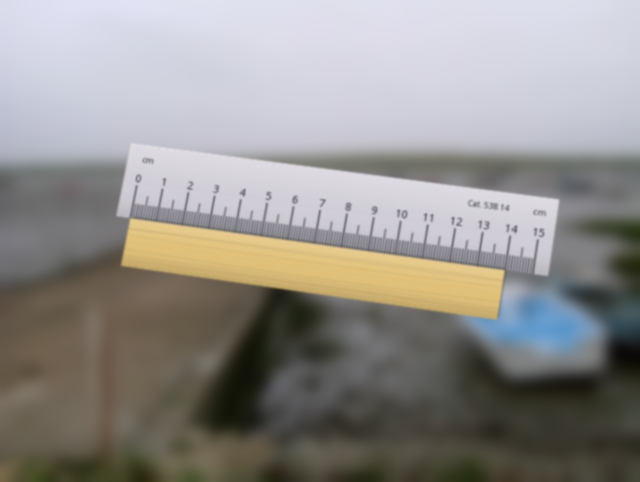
14 cm
